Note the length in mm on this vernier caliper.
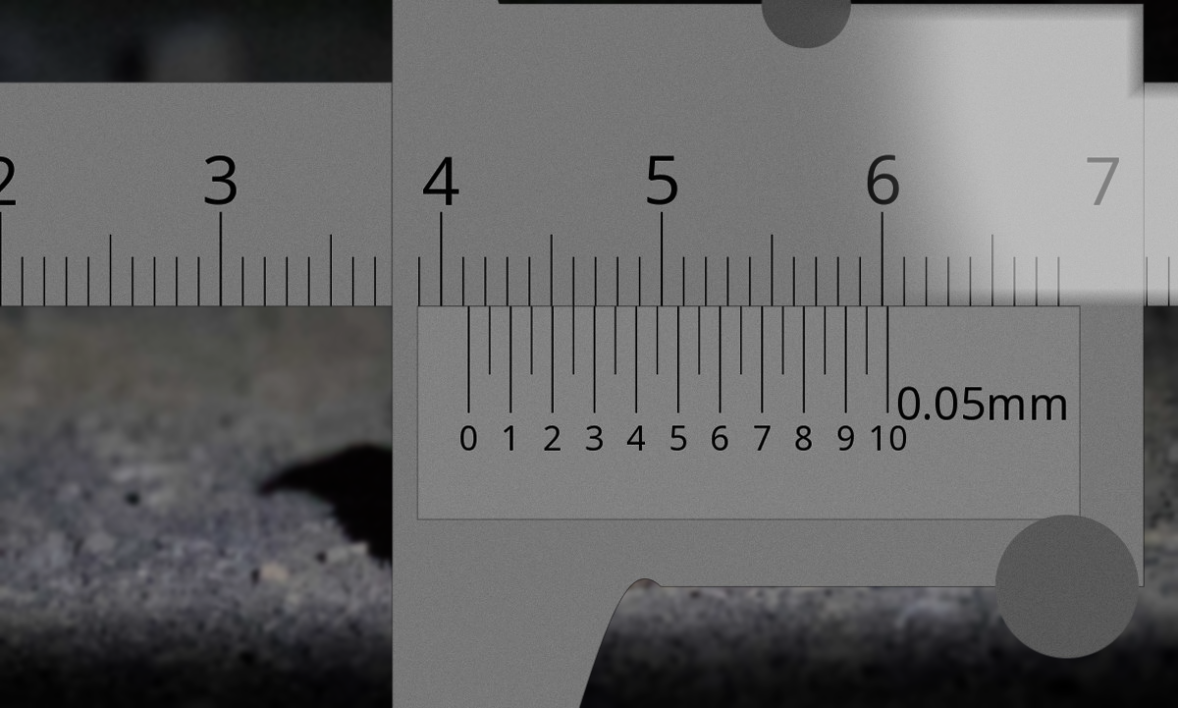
41.25 mm
